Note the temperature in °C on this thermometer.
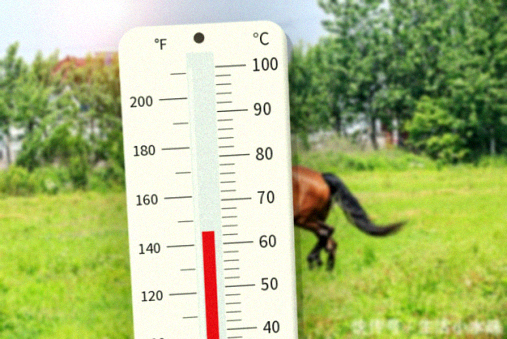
63 °C
